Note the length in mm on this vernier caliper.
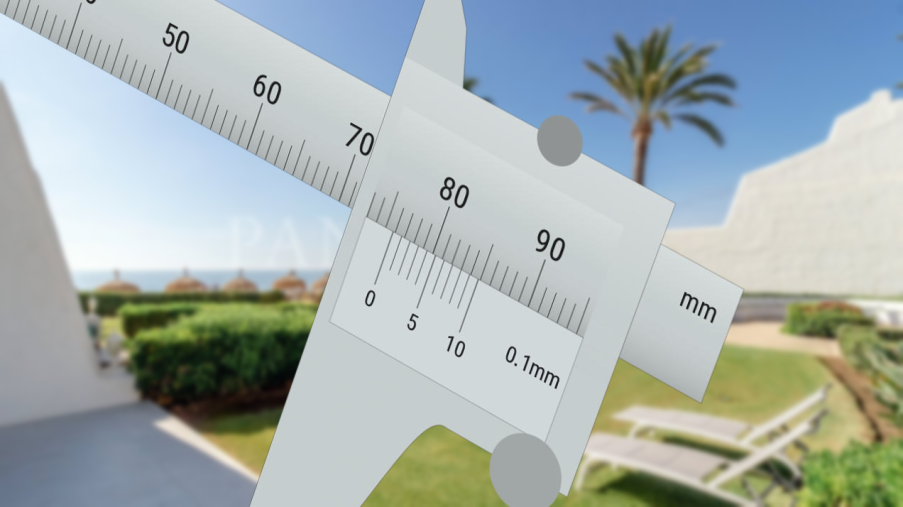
75.8 mm
